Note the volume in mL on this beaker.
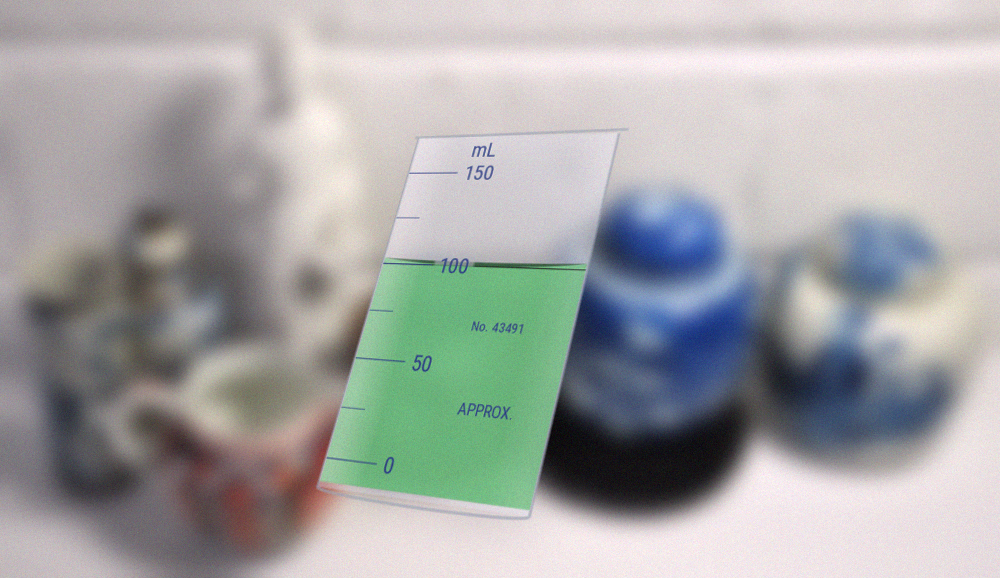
100 mL
